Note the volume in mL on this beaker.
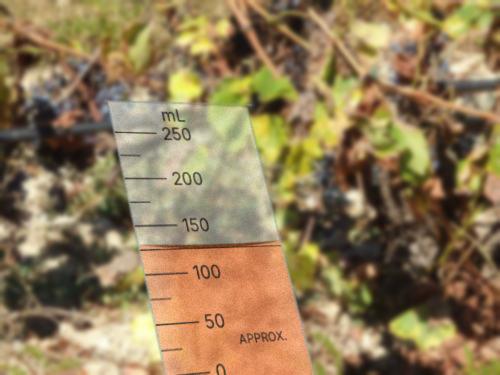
125 mL
